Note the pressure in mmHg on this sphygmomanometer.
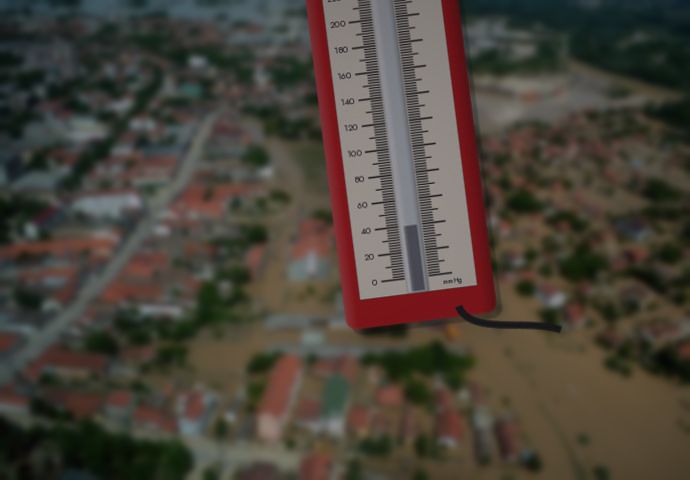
40 mmHg
